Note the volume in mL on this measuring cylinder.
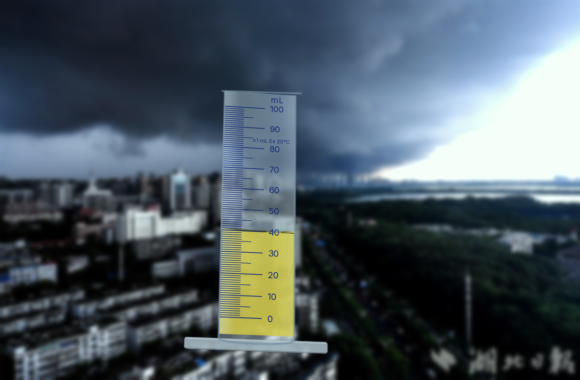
40 mL
